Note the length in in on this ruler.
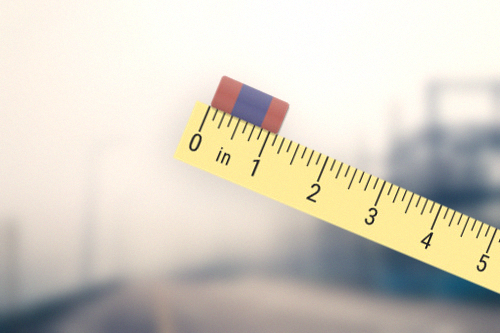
1.125 in
